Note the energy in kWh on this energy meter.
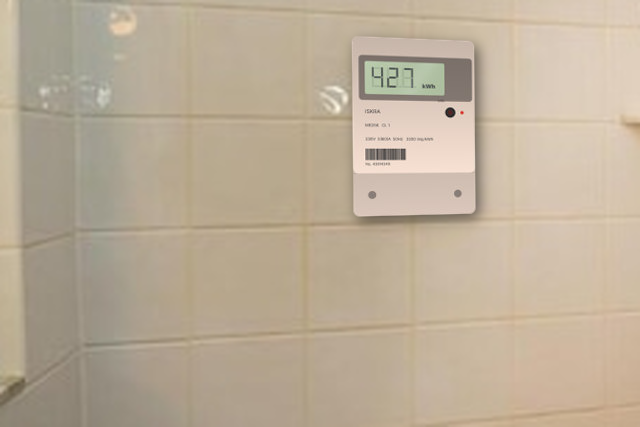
427 kWh
